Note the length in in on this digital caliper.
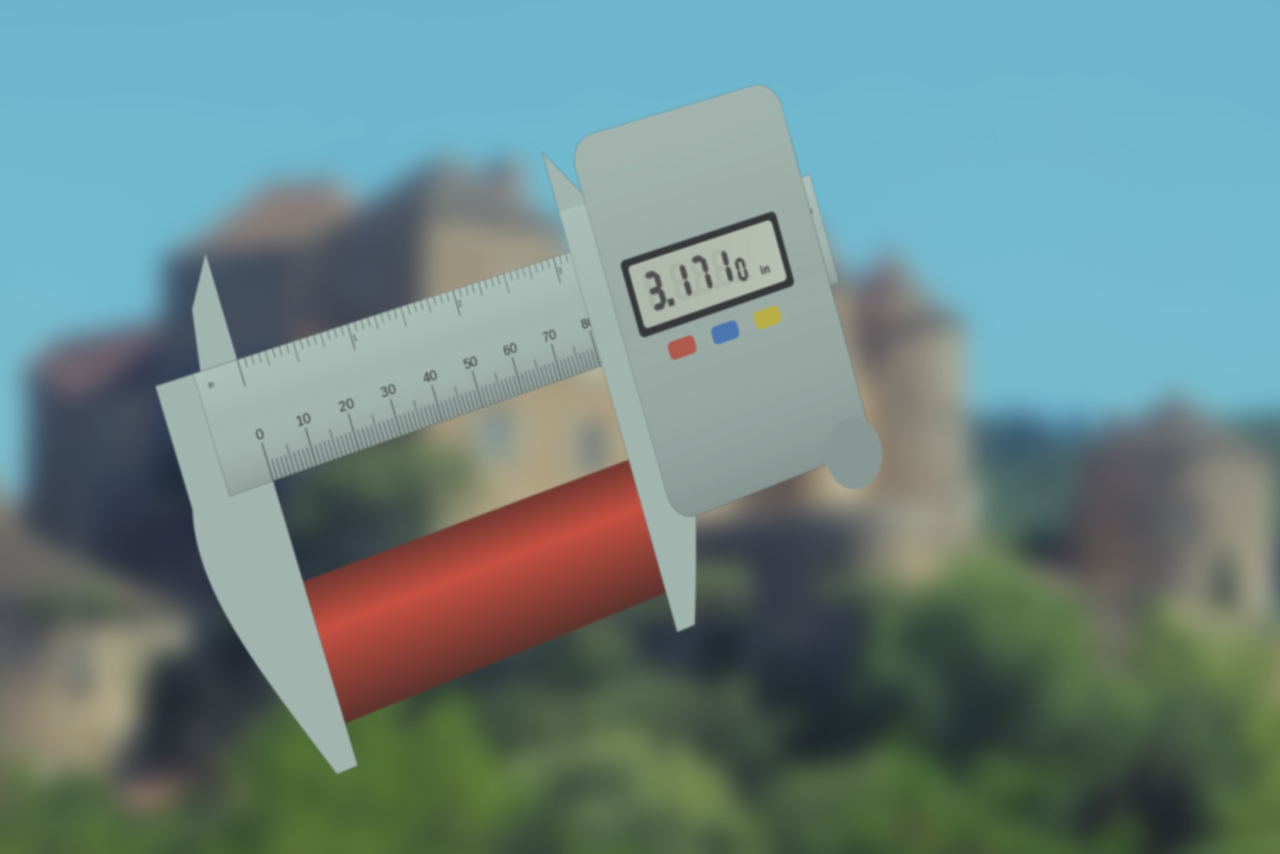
3.1710 in
